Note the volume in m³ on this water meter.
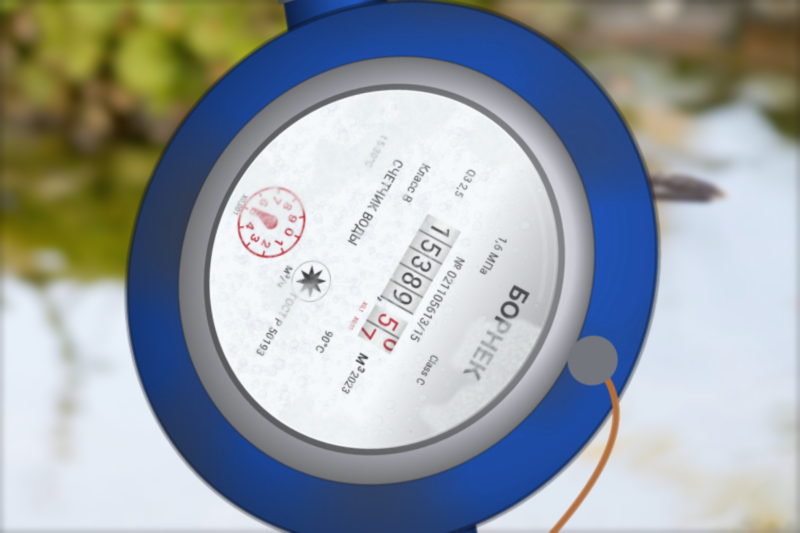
15389.565 m³
